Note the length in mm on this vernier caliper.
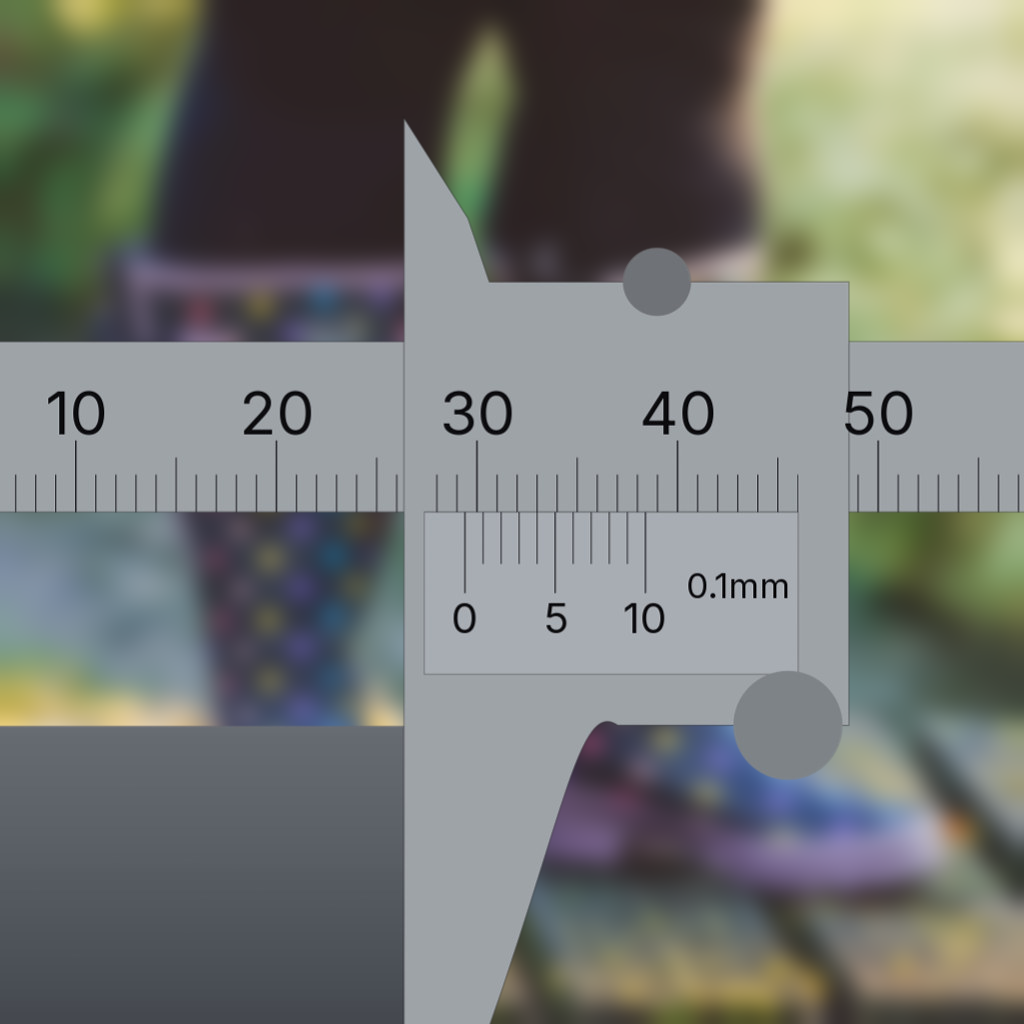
29.4 mm
